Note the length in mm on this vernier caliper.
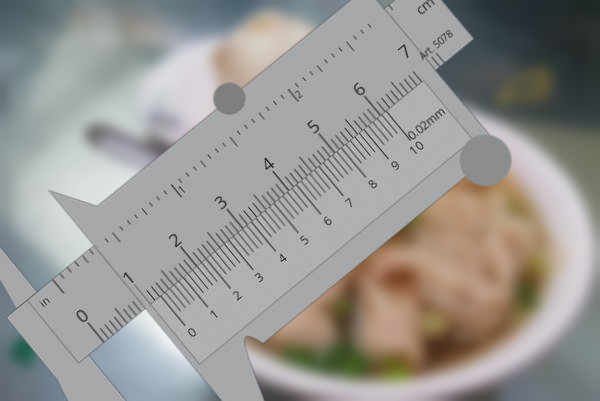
12.2 mm
